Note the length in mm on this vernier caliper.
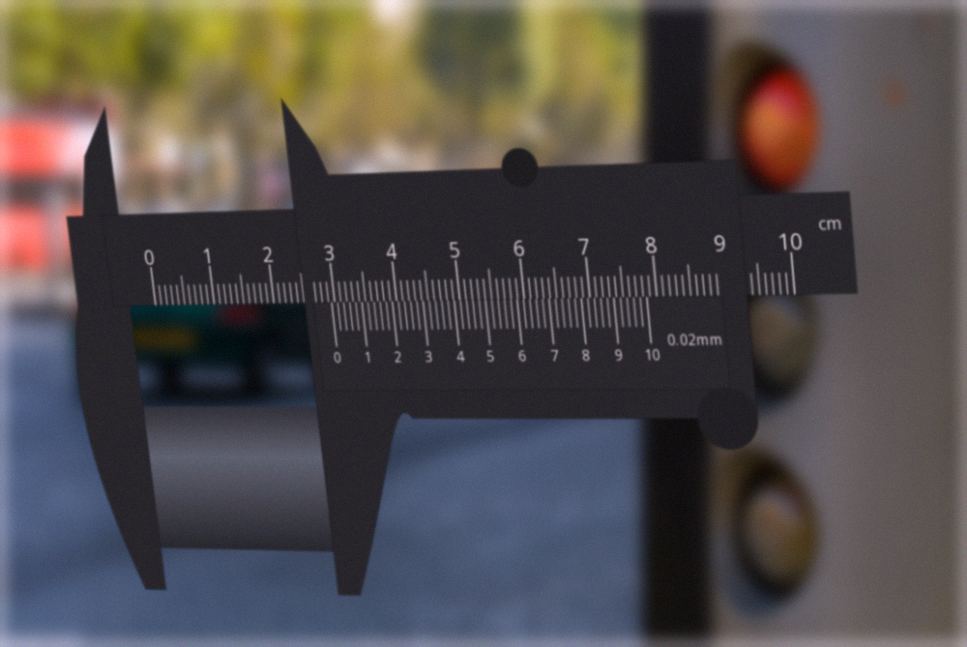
29.5 mm
